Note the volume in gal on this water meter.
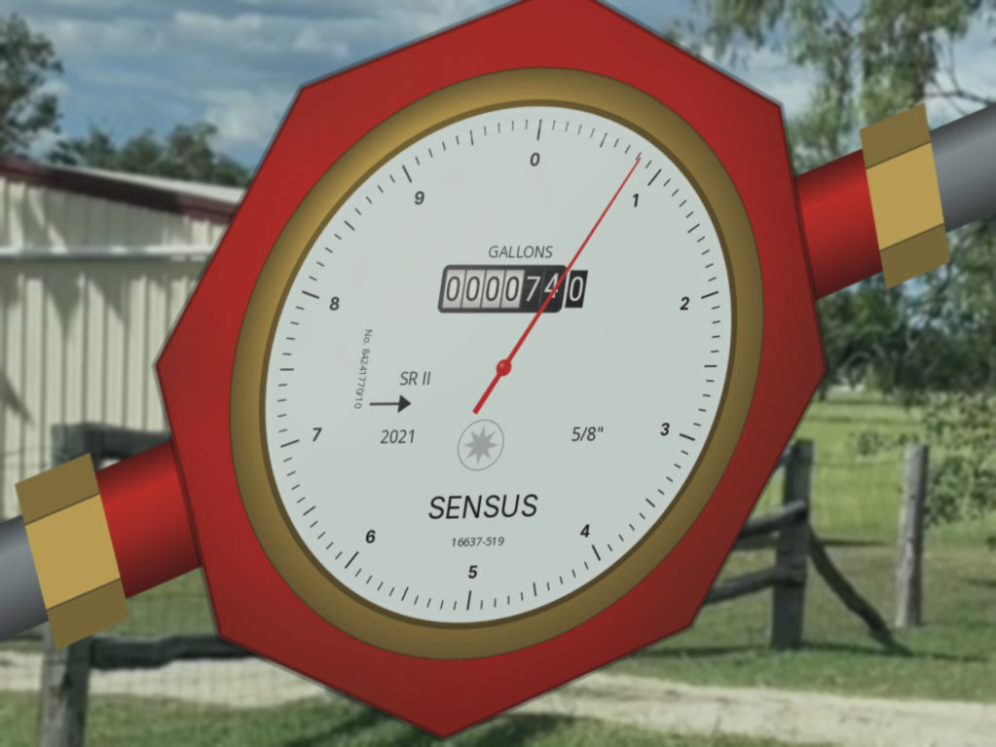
740.8 gal
